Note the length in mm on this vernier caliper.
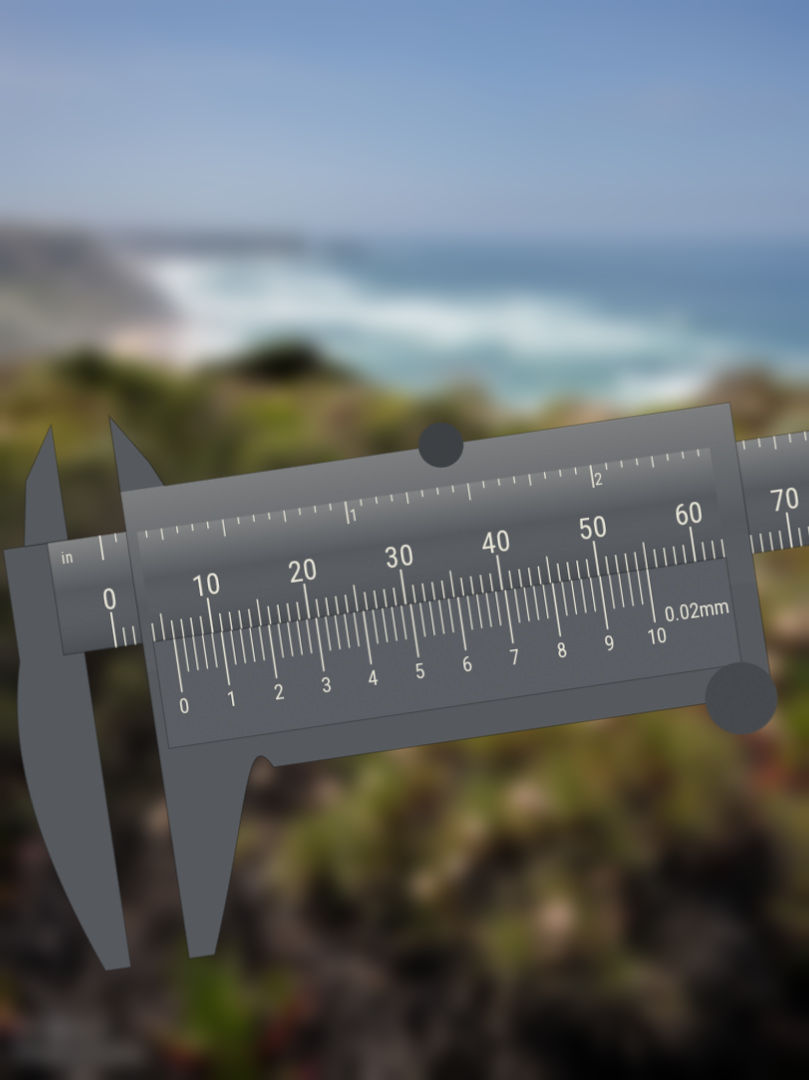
6.0 mm
